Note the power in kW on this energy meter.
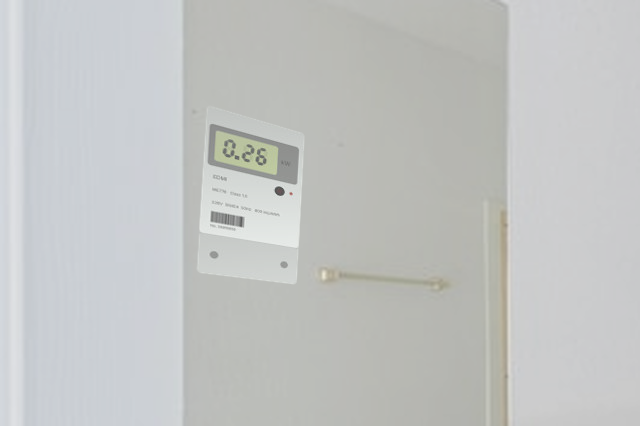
0.26 kW
